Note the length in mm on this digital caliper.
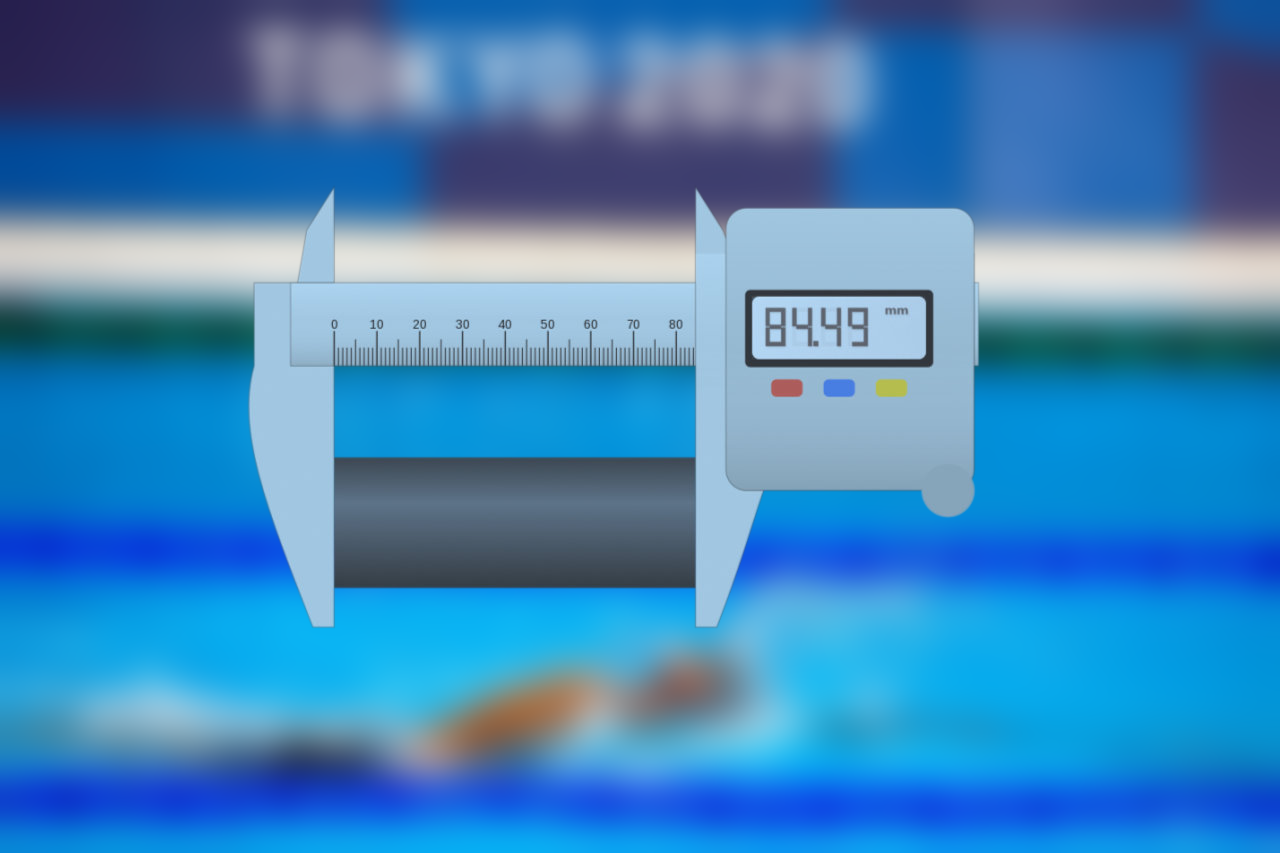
84.49 mm
